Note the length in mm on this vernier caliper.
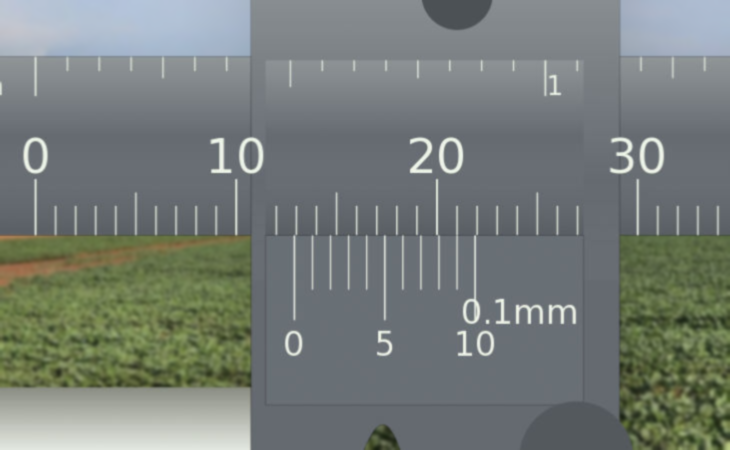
12.9 mm
